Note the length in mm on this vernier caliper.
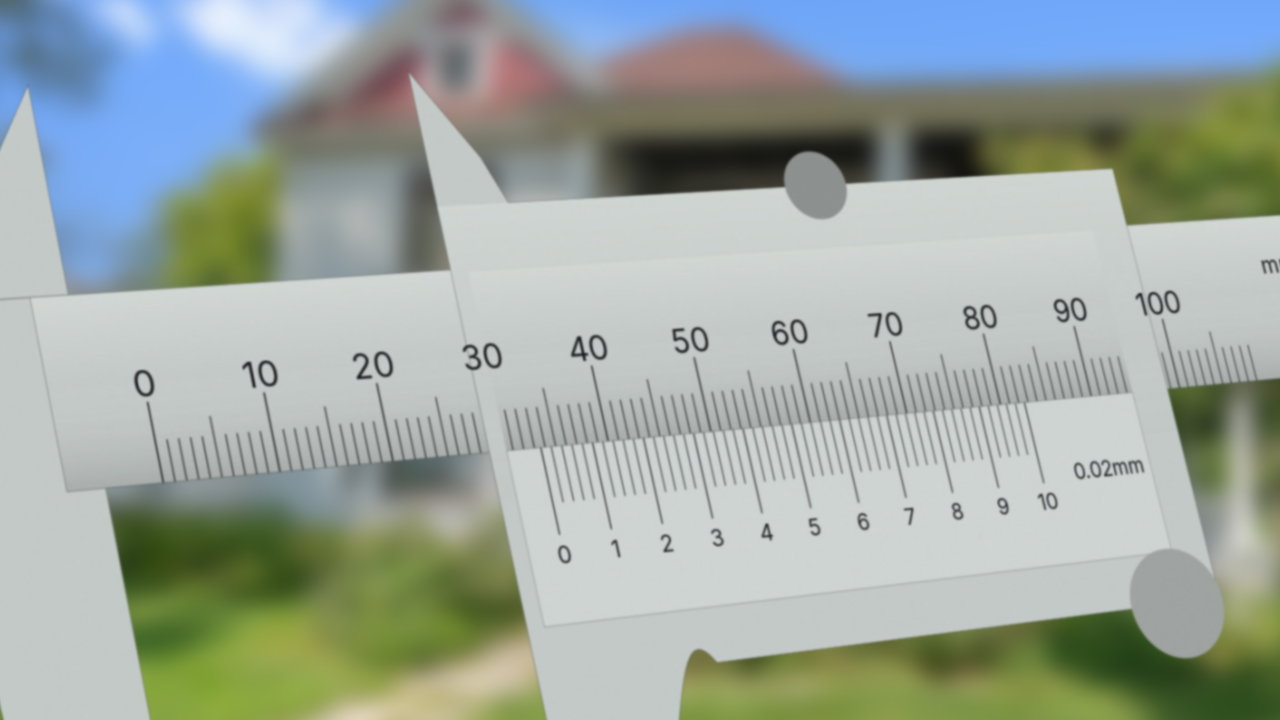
33.6 mm
